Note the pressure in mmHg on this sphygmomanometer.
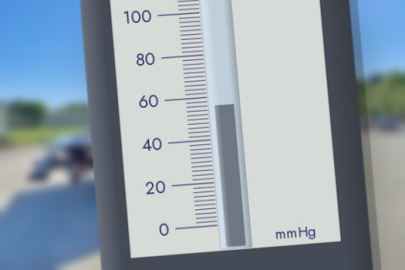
56 mmHg
